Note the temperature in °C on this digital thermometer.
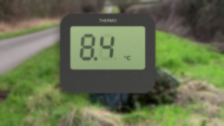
8.4 °C
